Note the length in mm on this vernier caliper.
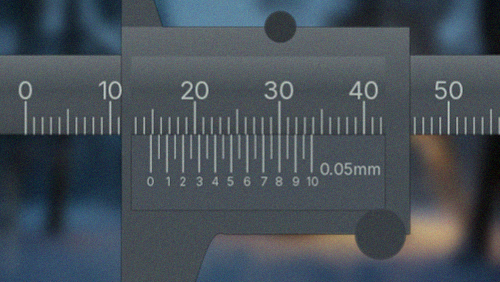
14.8 mm
